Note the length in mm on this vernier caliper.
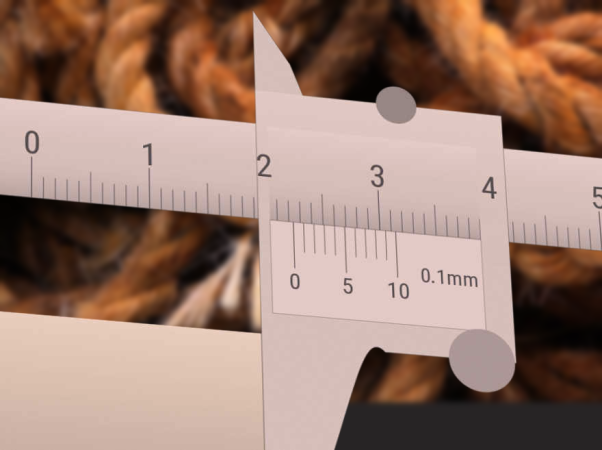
22.4 mm
